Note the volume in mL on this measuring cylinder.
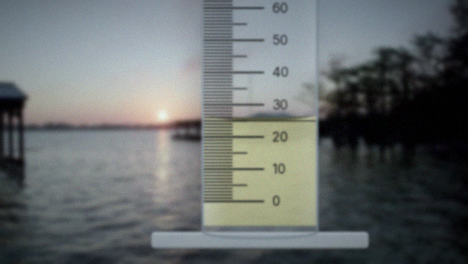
25 mL
